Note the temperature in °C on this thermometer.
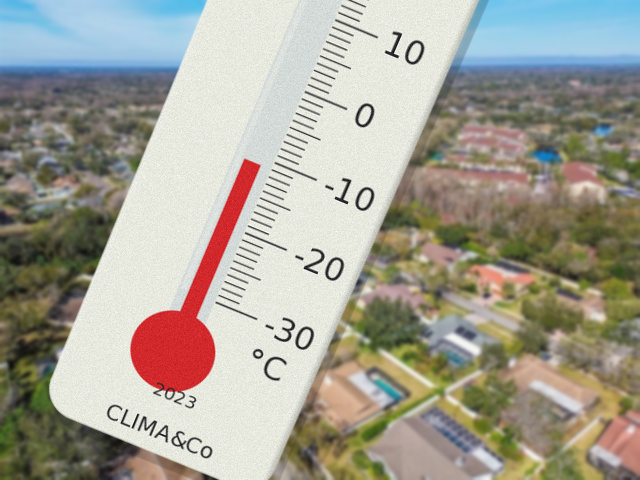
-11 °C
